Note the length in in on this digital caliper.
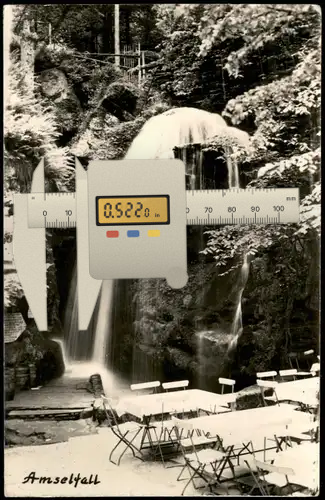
0.5220 in
